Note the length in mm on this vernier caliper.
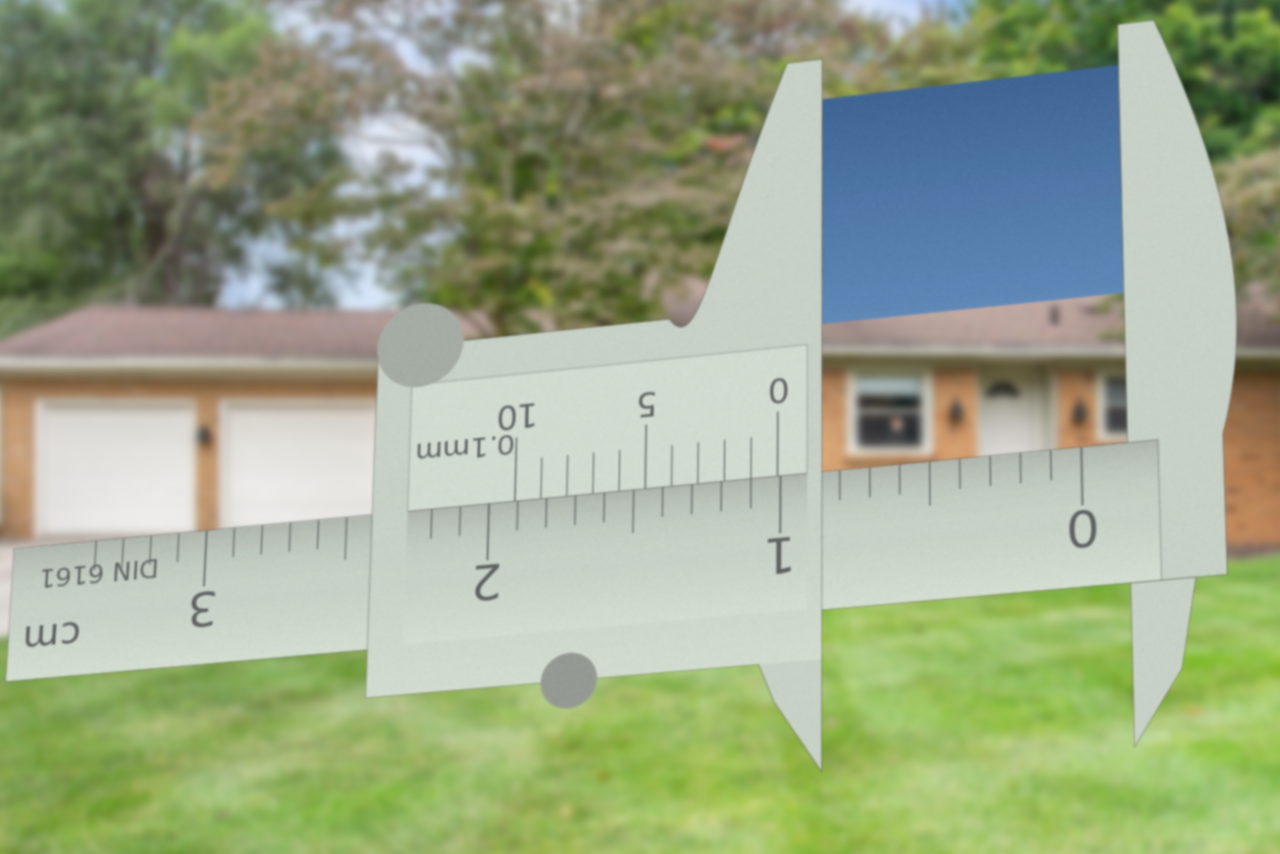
10.1 mm
